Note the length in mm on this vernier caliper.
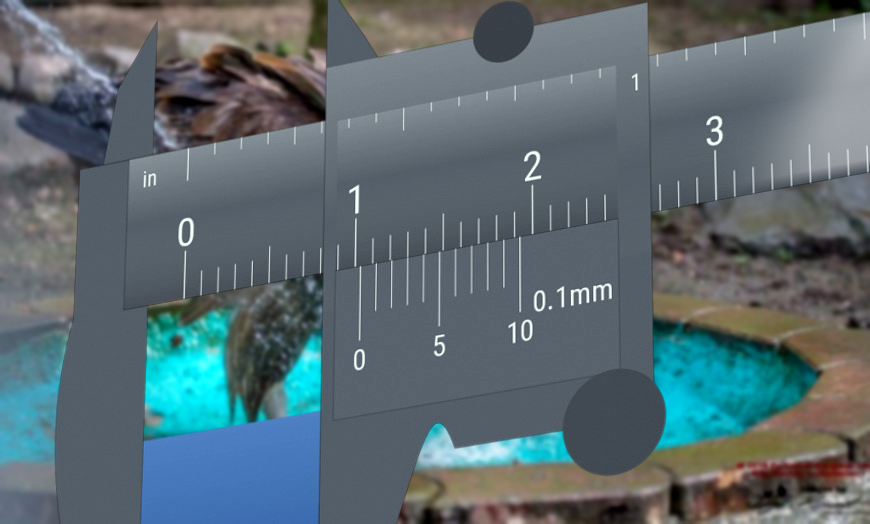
10.3 mm
